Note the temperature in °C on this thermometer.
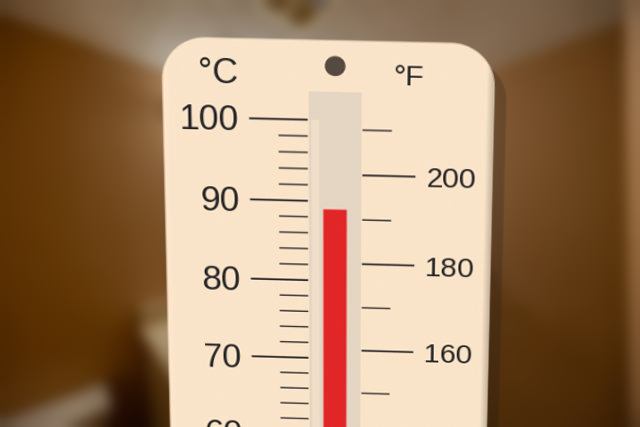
89 °C
